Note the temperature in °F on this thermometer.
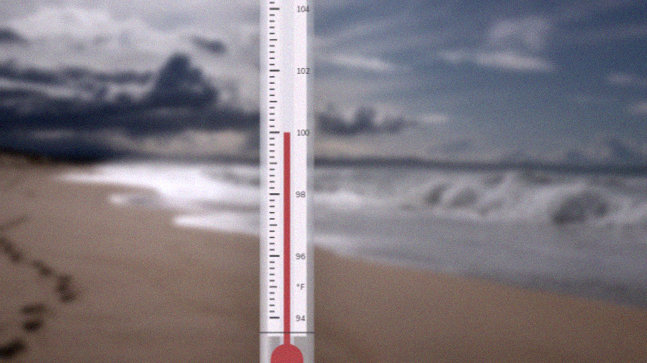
100 °F
